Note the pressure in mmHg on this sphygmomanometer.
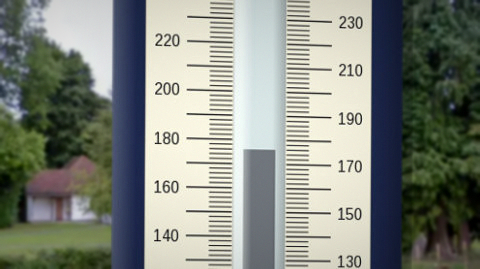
176 mmHg
